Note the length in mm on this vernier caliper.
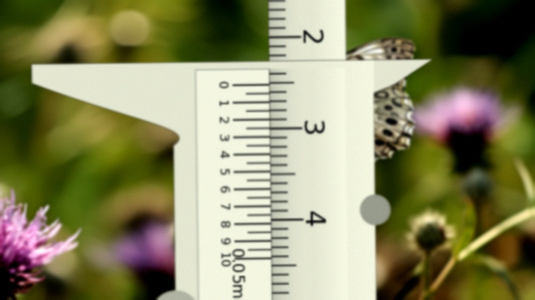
25.2 mm
